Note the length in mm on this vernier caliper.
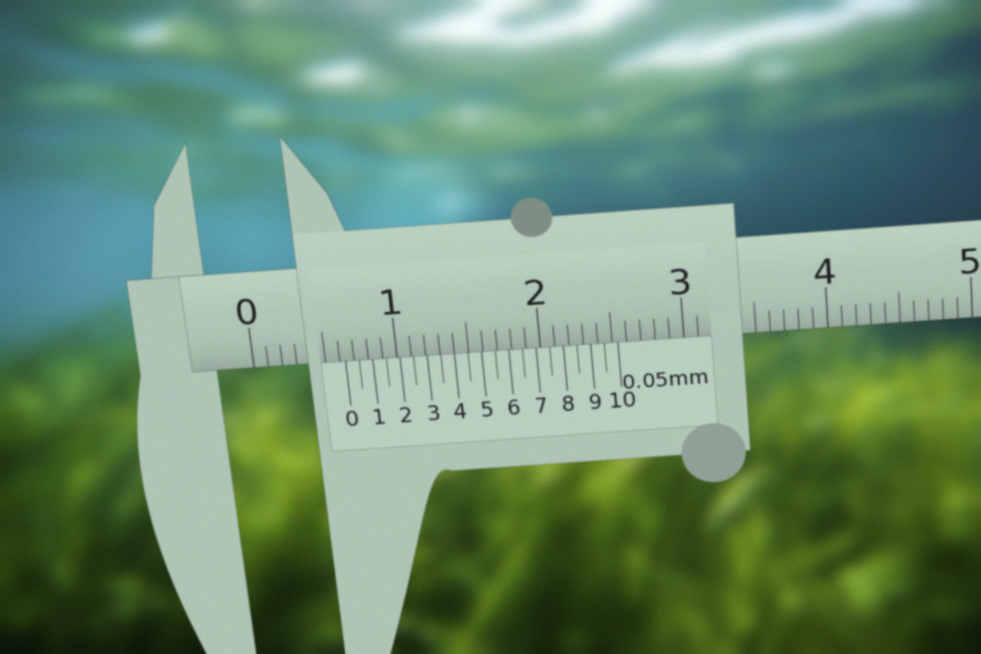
6.4 mm
